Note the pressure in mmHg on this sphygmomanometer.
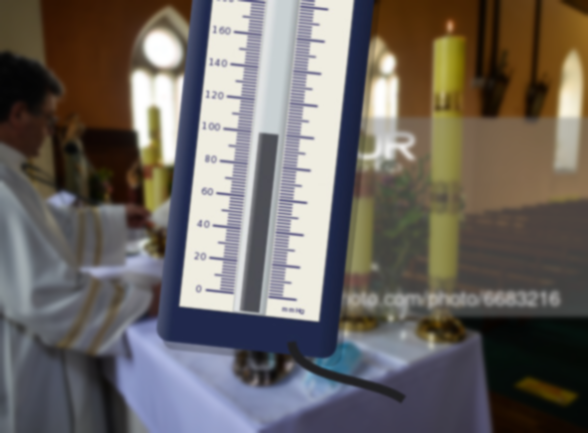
100 mmHg
